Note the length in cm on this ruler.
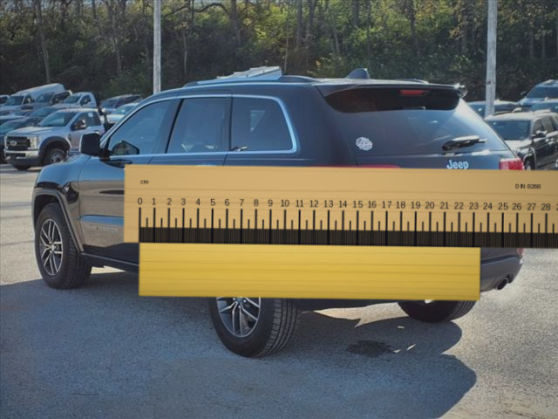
23.5 cm
